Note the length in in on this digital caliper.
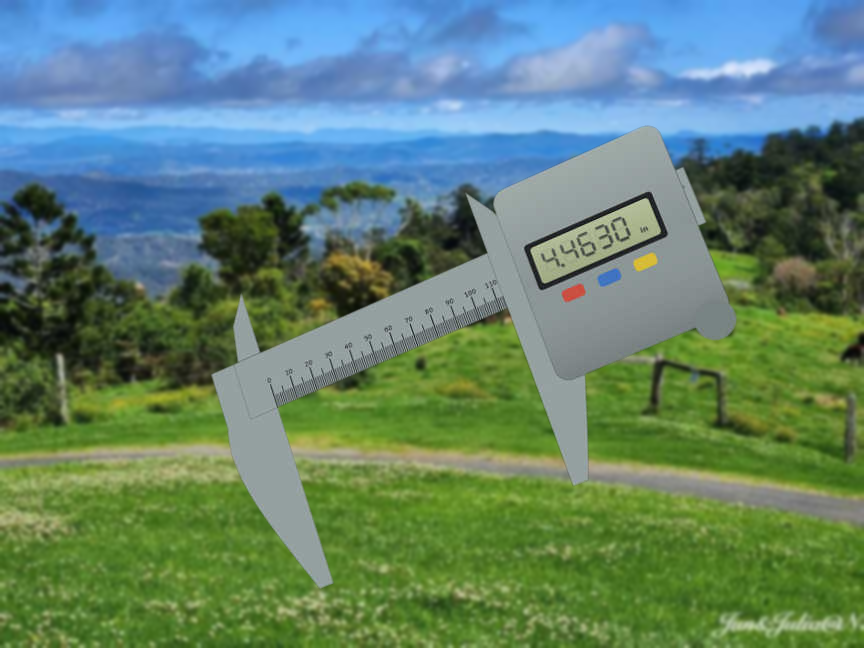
4.4630 in
